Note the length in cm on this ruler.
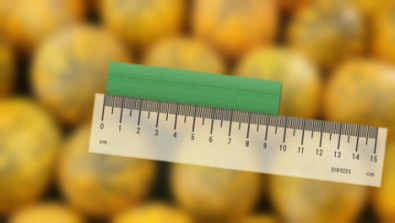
9.5 cm
